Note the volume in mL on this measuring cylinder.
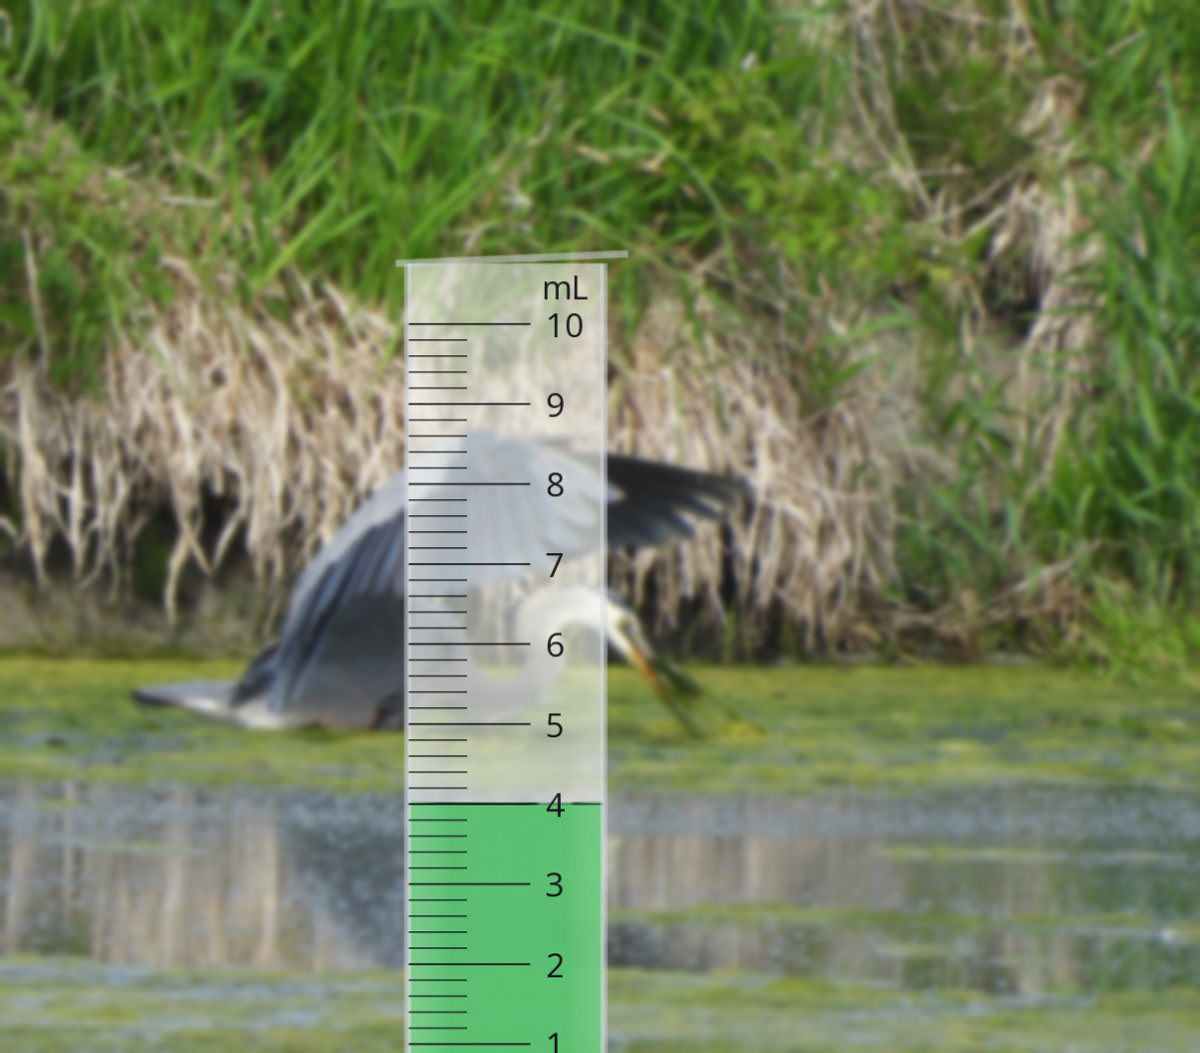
4 mL
